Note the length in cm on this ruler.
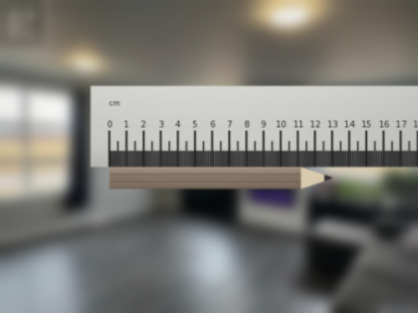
13 cm
